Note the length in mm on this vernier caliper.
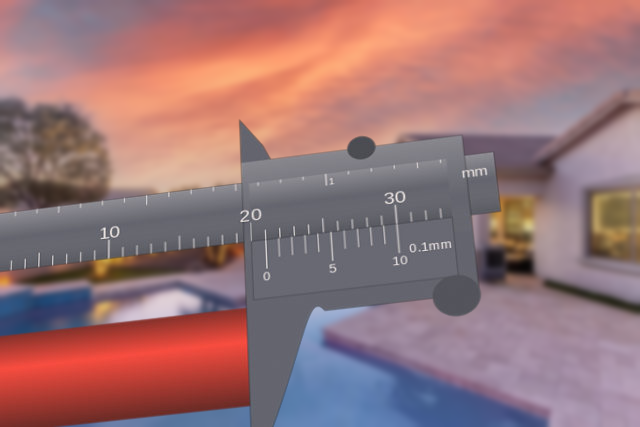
21.0 mm
